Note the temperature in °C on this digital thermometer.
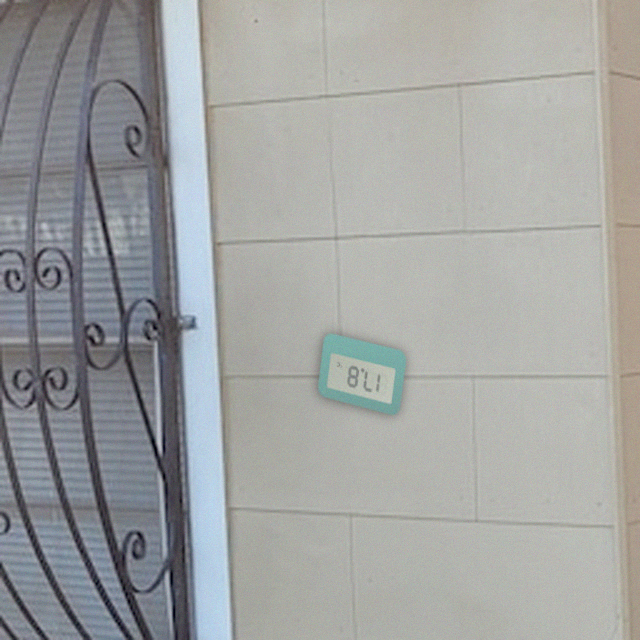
17.8 °C
